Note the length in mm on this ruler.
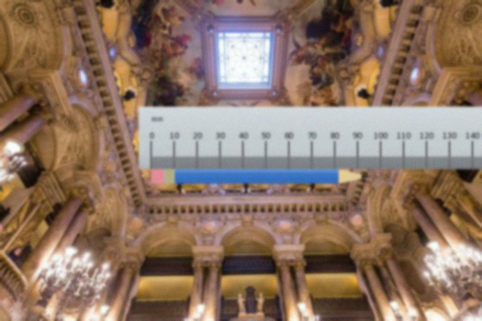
95 mm
